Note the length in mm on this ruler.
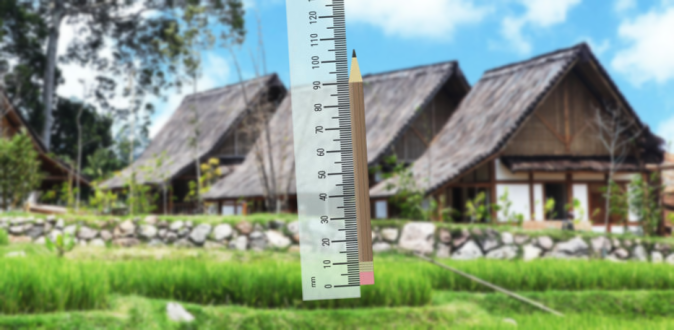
105 mm
